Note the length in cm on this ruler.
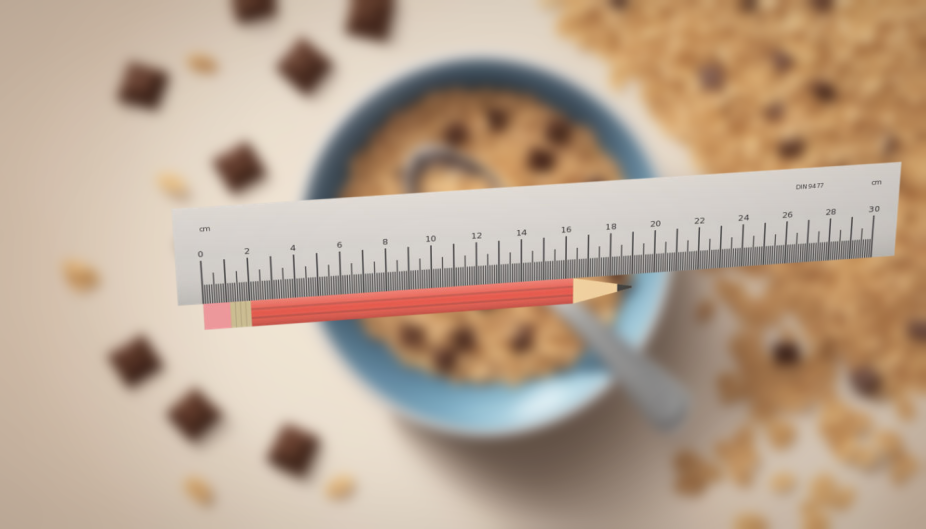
19 cm
